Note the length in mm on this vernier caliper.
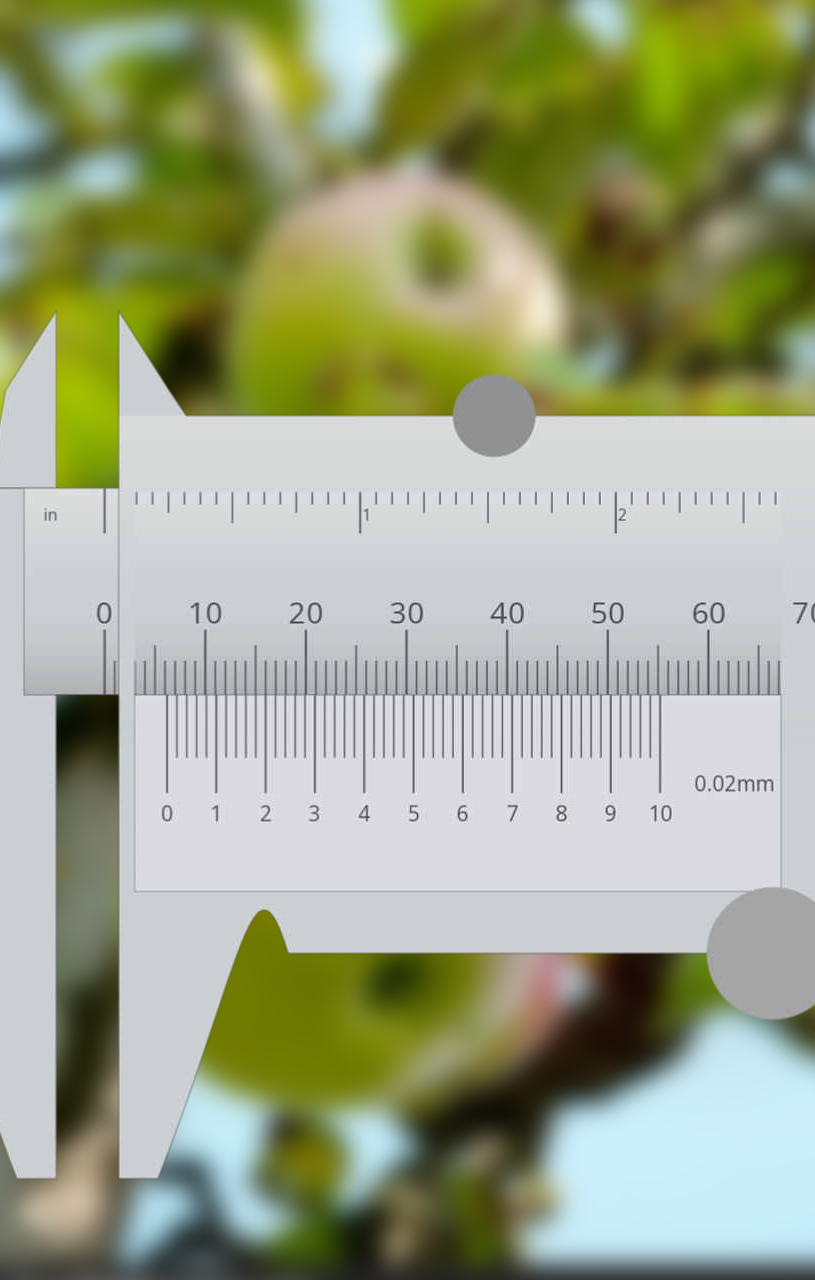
6.2 mm
